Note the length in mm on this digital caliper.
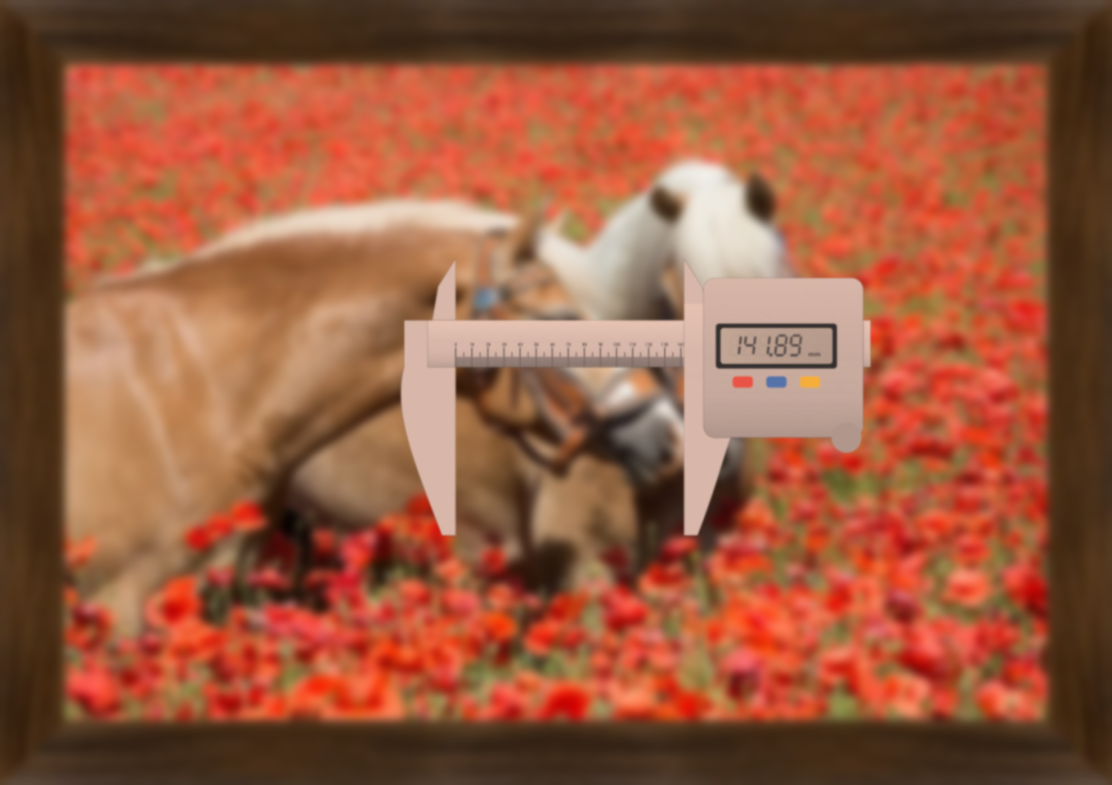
141.89 mm
